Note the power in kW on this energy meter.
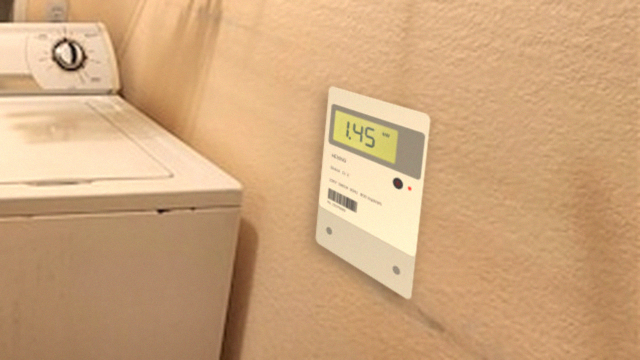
1.45 kW
